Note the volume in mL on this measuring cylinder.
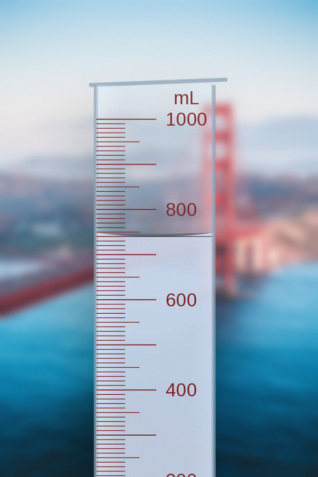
740 mL
